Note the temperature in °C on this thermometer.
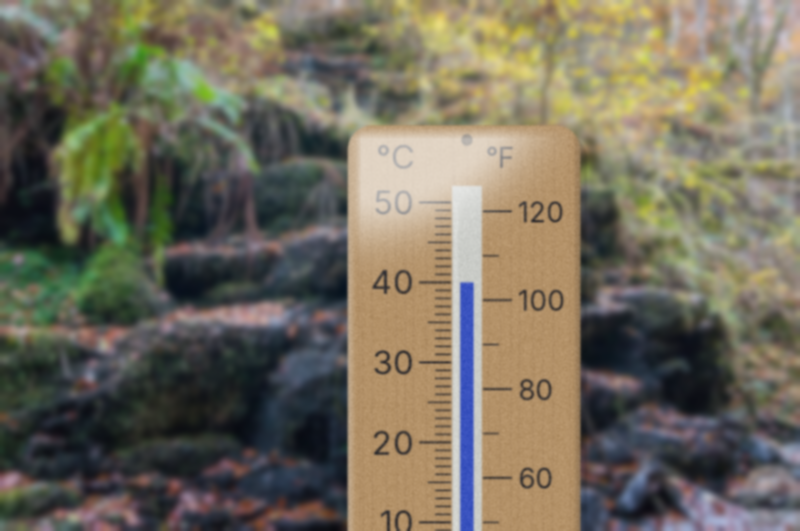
40 °C
